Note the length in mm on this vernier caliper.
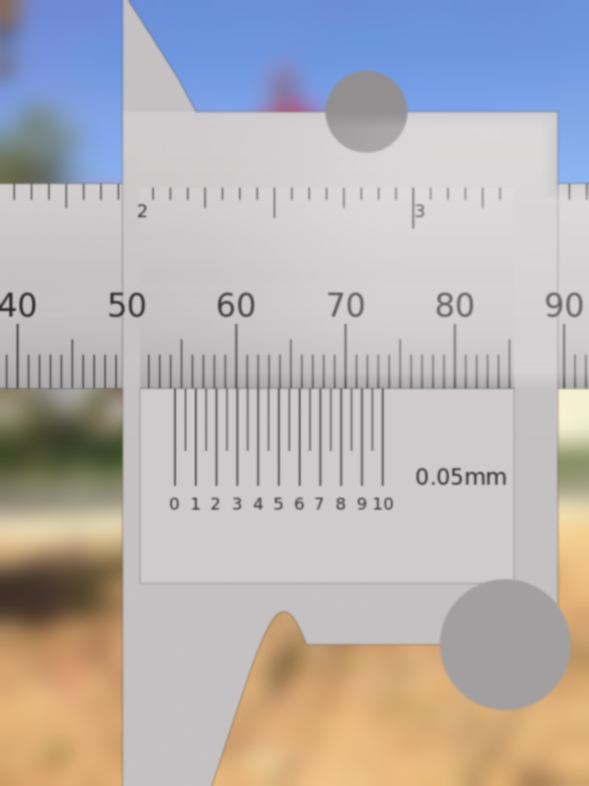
54.4 mm
